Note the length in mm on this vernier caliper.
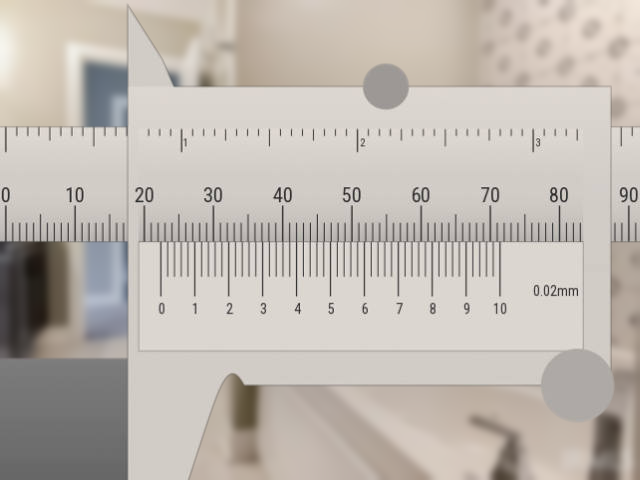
22.4 mm
